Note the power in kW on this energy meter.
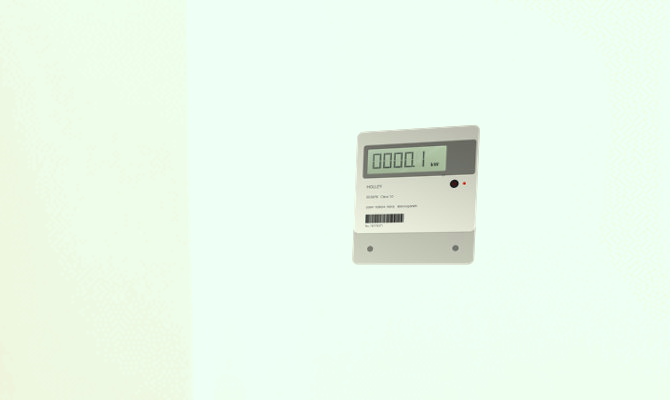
0.1 kW
